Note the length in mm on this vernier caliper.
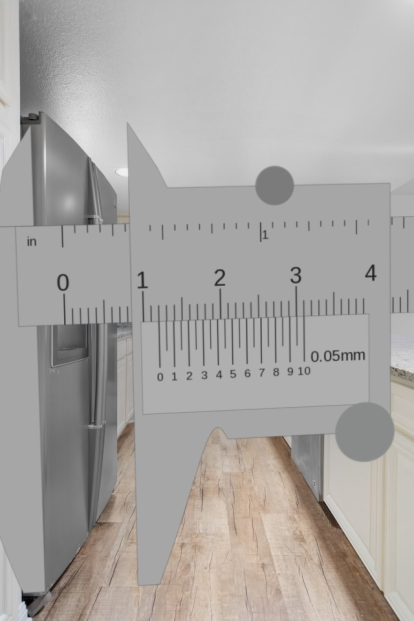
12.0 mm
